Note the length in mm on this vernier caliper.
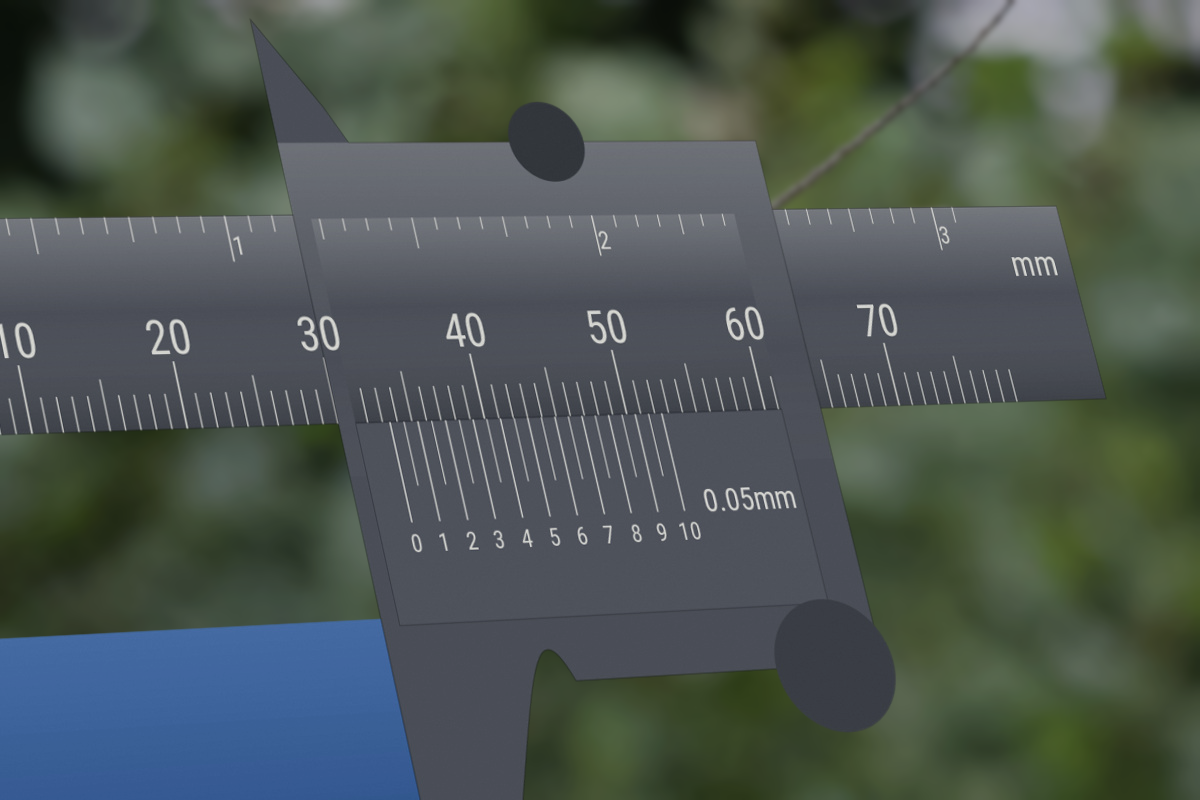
33.5 mm
